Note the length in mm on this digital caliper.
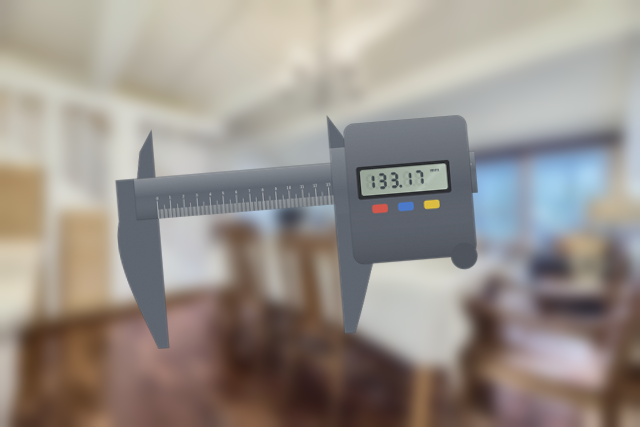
133.17 mm
